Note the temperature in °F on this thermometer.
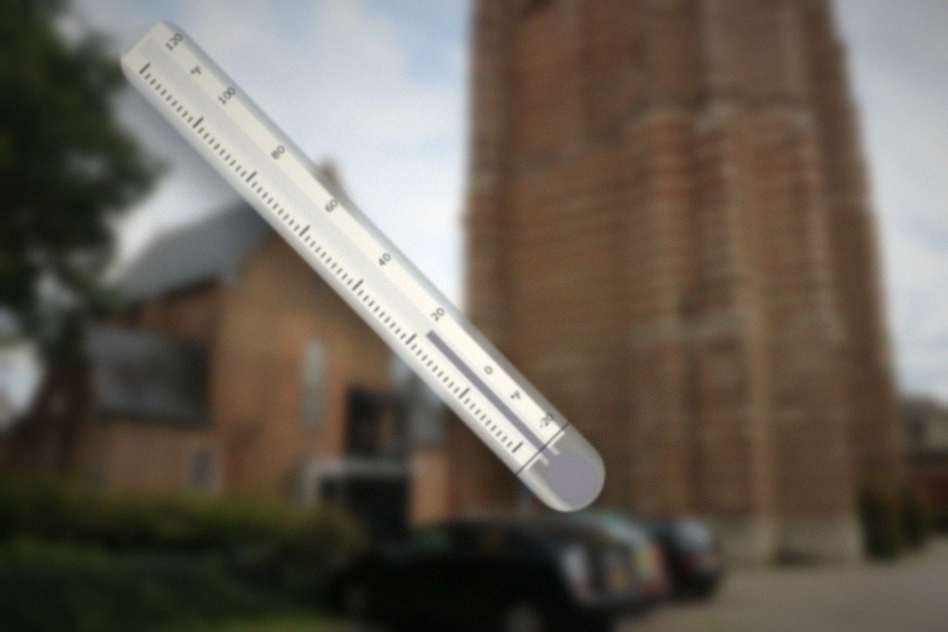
18 °F
